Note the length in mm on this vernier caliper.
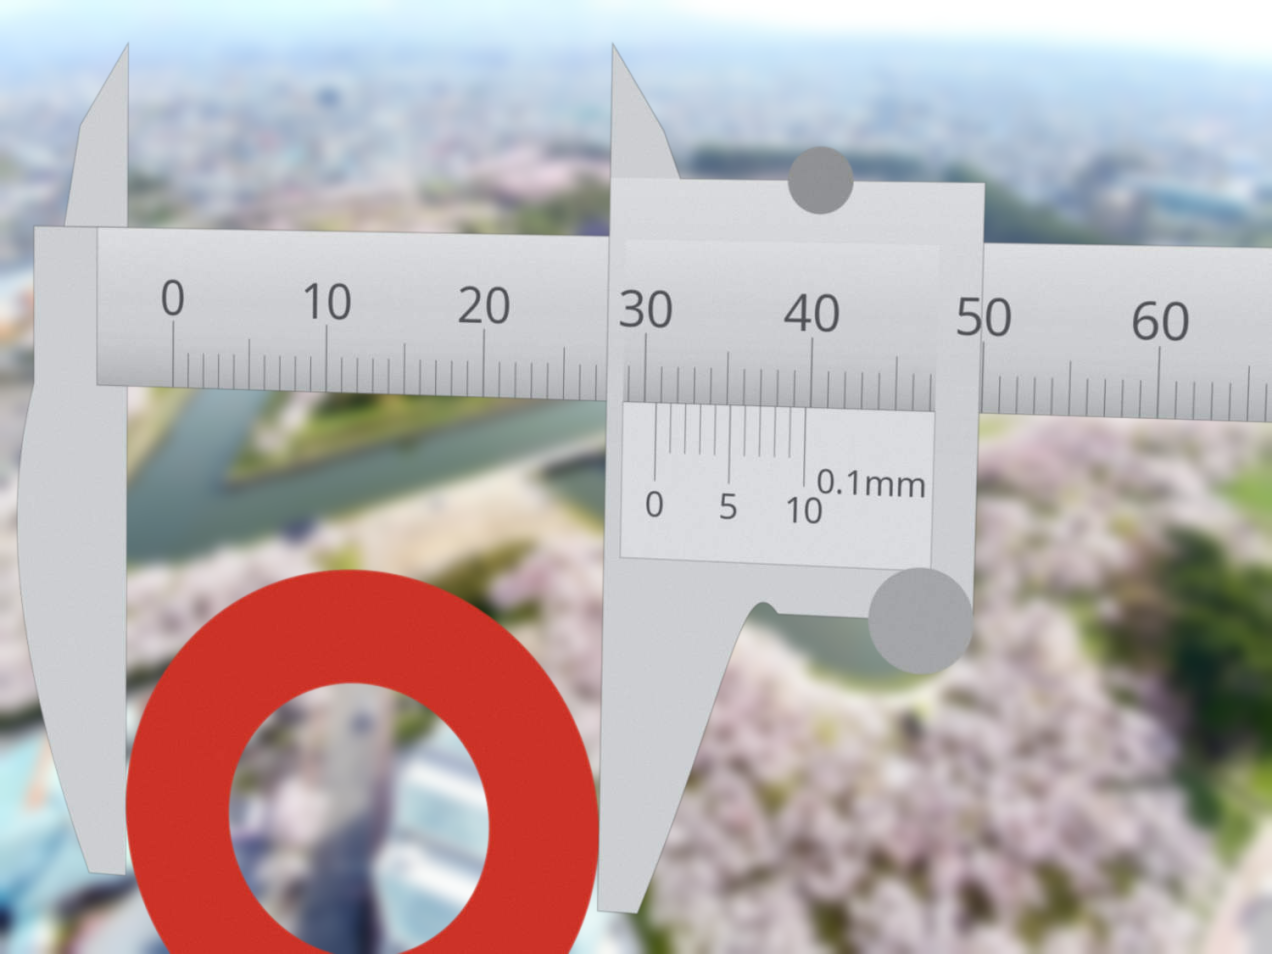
30.7 mm
